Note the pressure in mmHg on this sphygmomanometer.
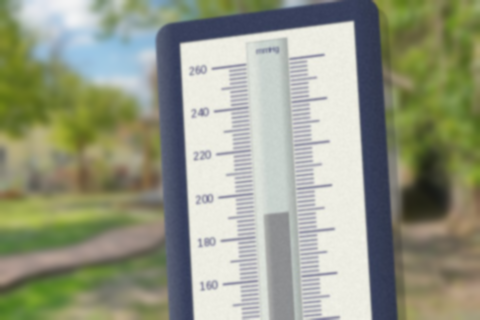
190 mmHg
